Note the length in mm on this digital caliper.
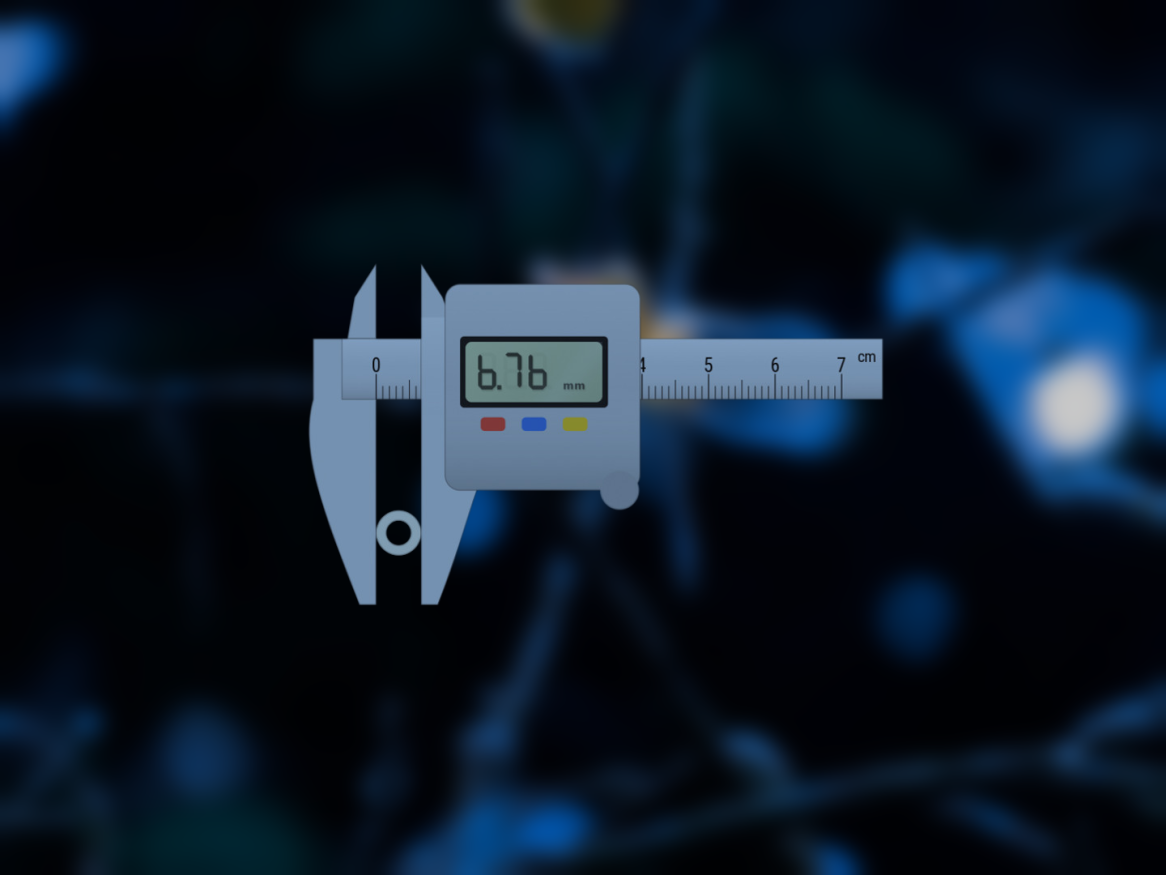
6.76 mm
